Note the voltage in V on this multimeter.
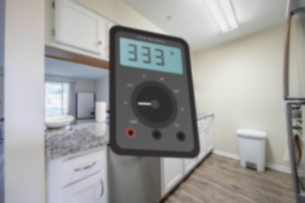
333 V
